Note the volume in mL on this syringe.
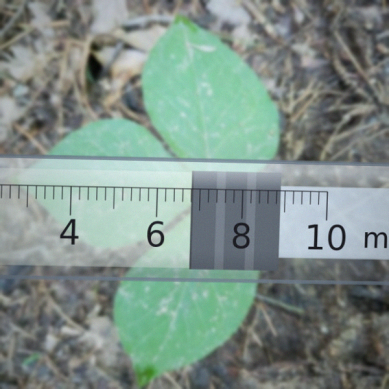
6.8 mL
